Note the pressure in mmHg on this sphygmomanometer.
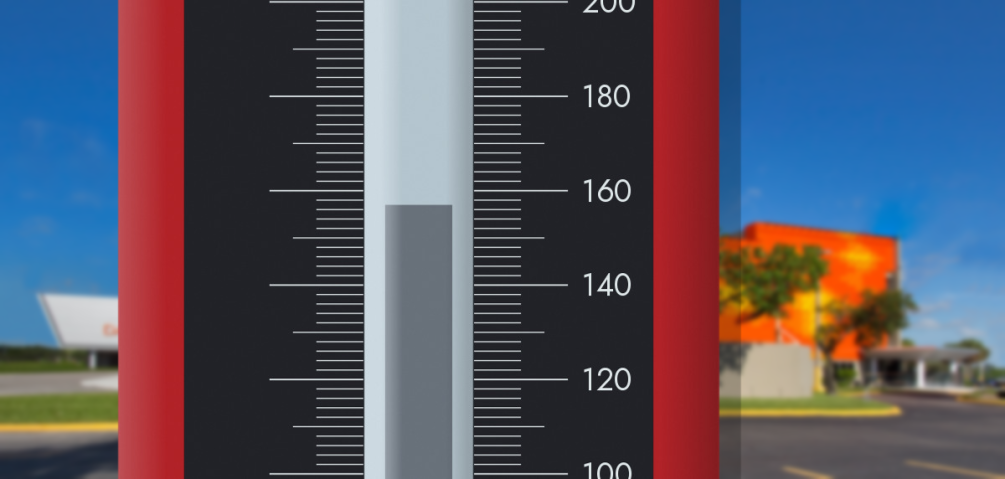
157 mmHg
